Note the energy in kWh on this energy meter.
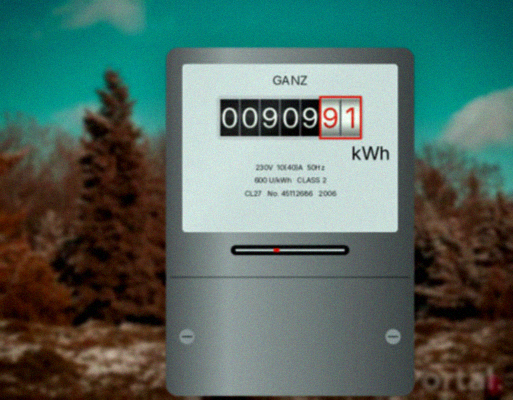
909.91 kWh
